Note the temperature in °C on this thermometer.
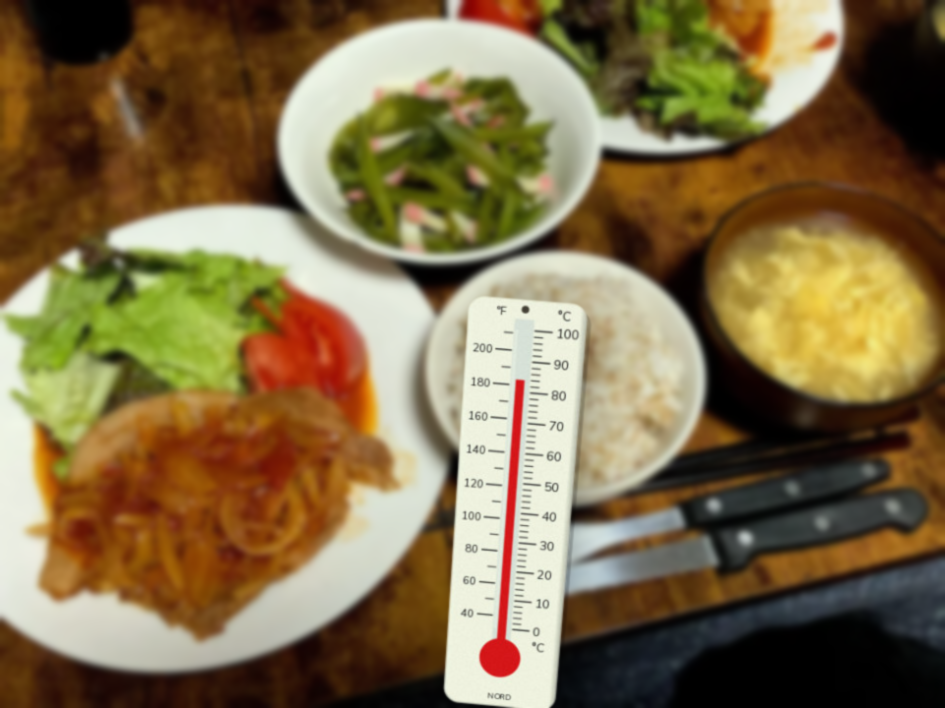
84 °C
